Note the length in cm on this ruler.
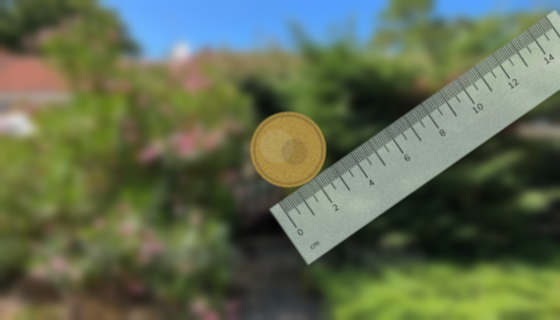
3.5 cm
